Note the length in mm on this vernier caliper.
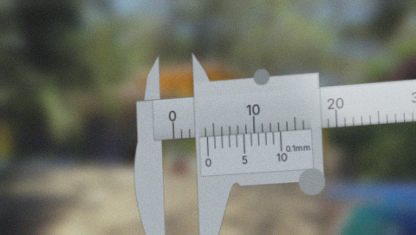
4.2 mm
